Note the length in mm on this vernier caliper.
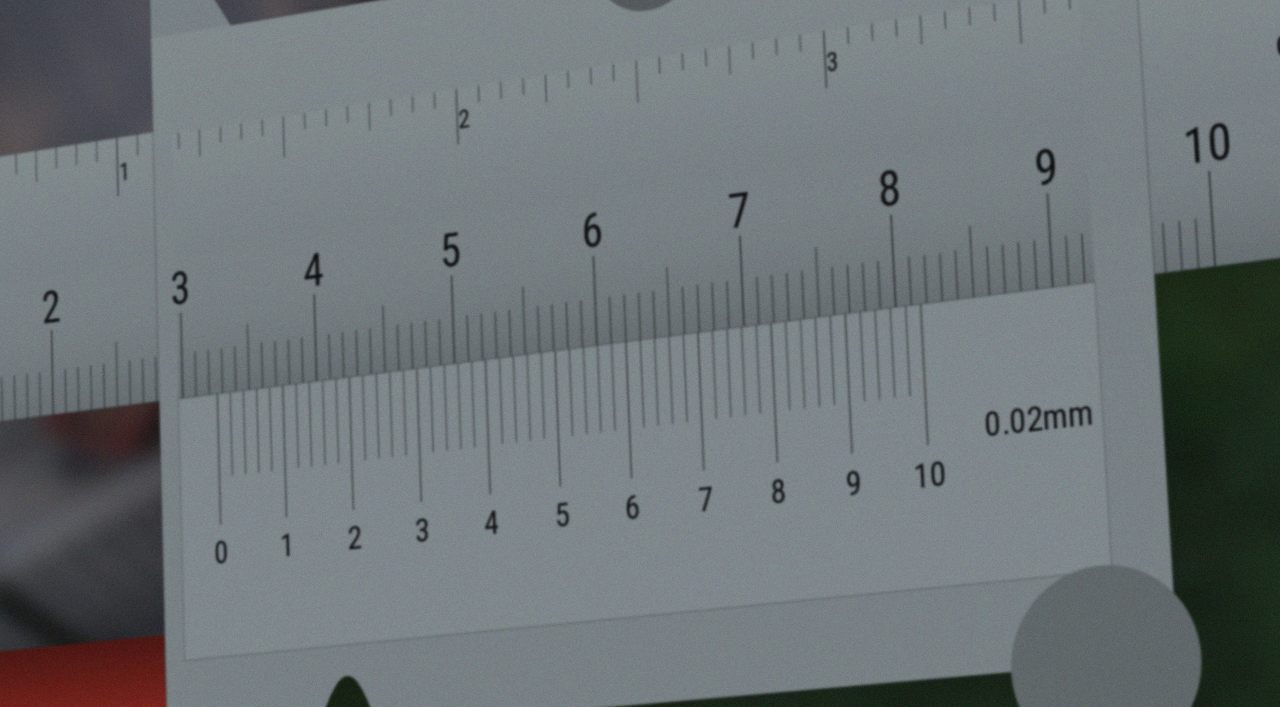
32.6 mm
